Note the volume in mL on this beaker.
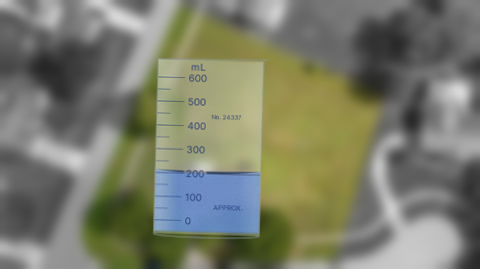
200 mL
